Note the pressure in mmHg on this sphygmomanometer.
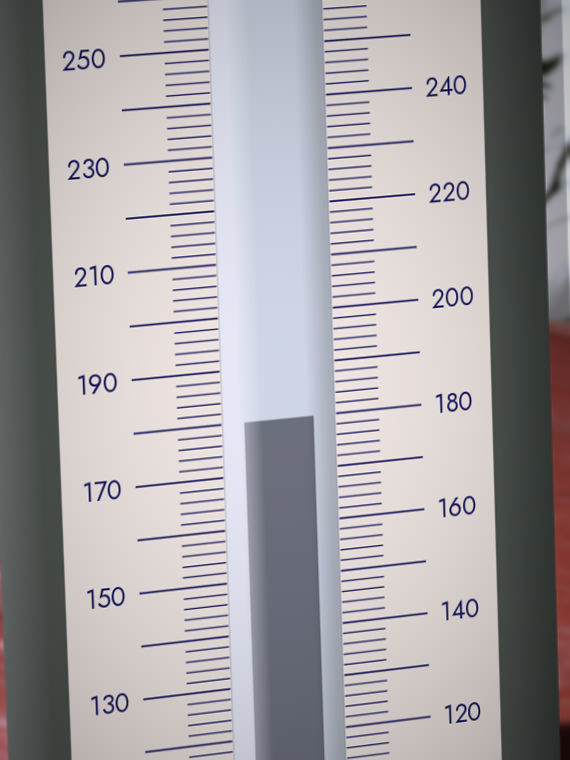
180 mmHg
